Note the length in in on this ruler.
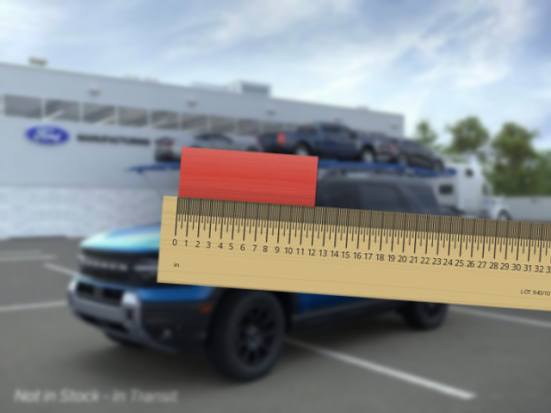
12 in
